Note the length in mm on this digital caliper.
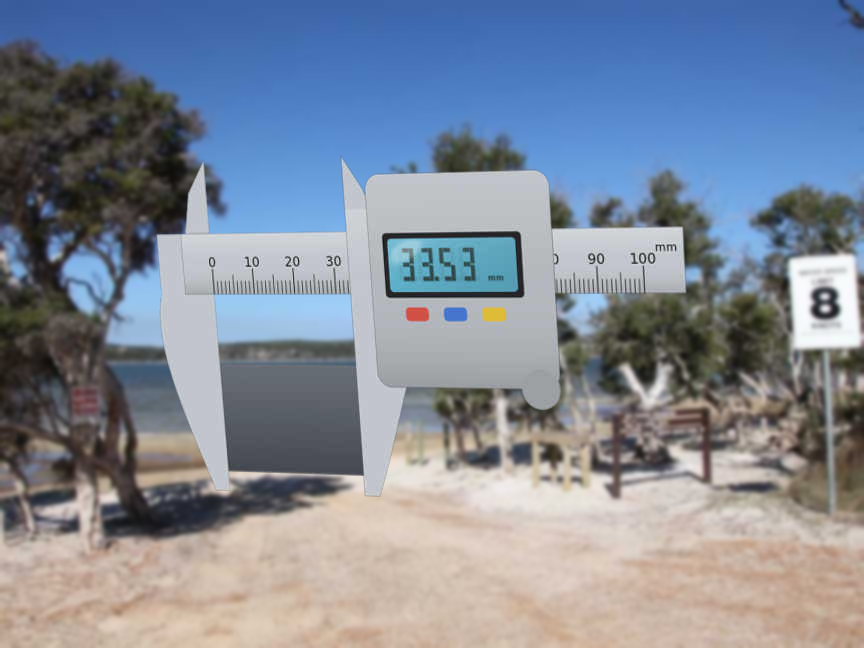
33.53 mm
